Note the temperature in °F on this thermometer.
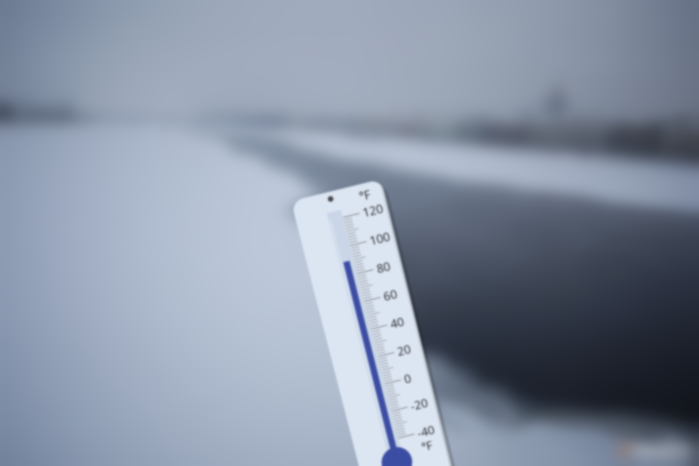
90 °F
